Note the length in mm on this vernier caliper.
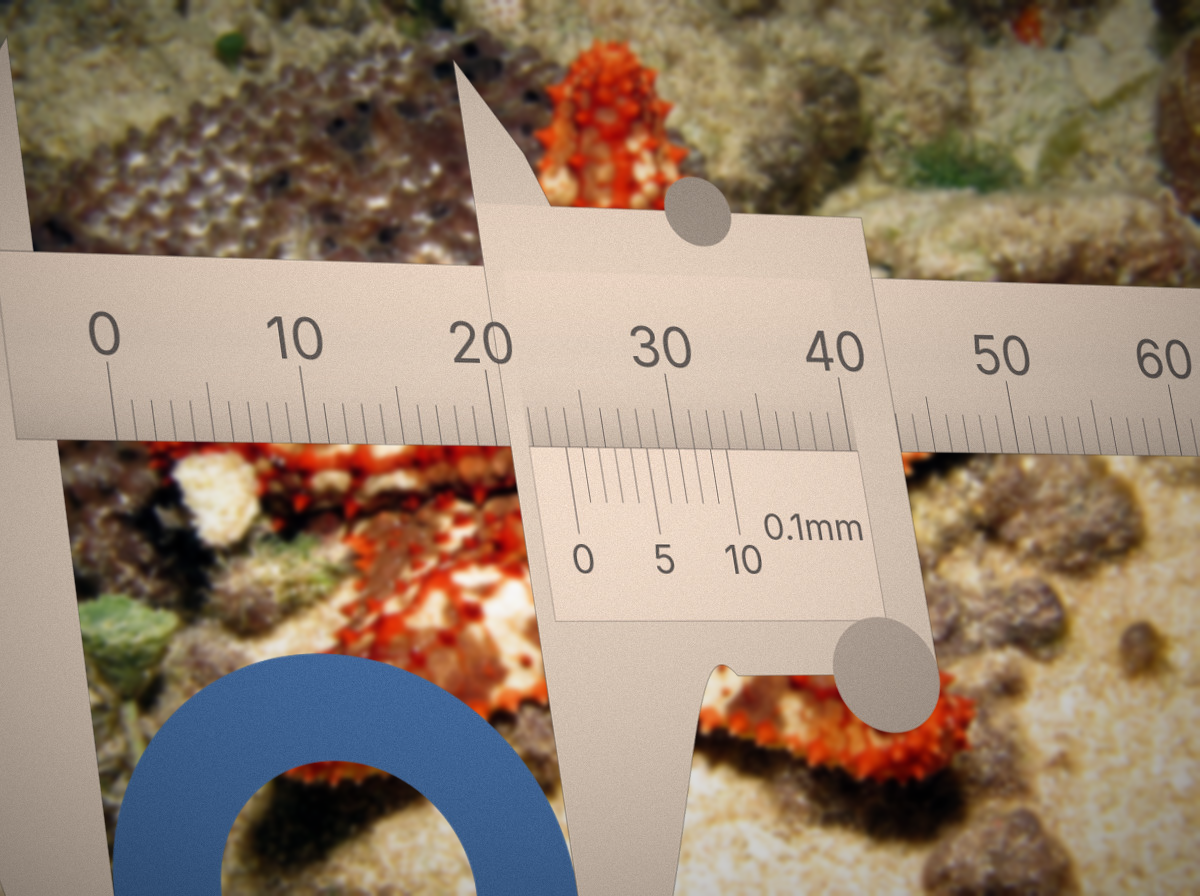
23.8 mm
